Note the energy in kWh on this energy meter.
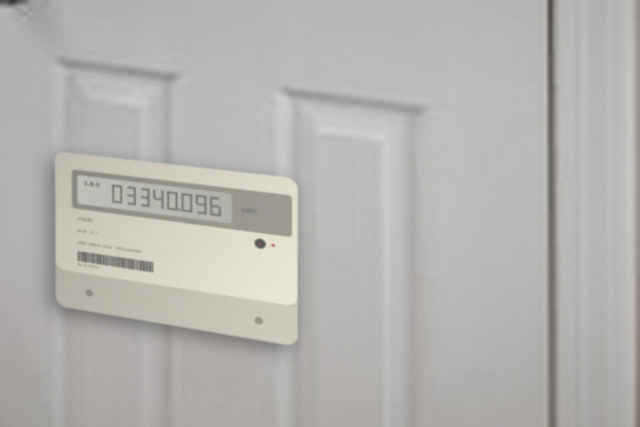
3340.096 kWh
